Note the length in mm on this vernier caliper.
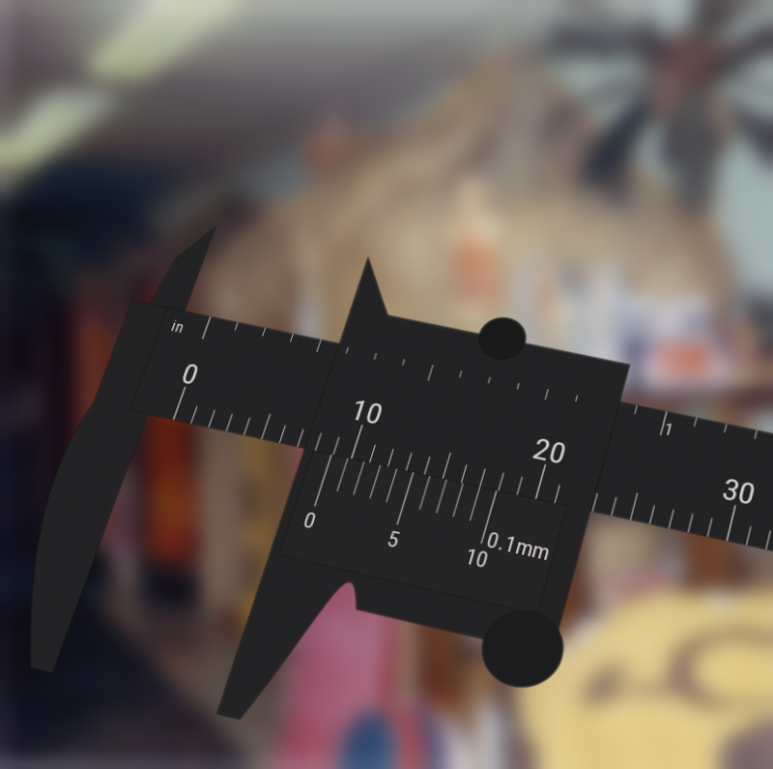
8.9 mm
